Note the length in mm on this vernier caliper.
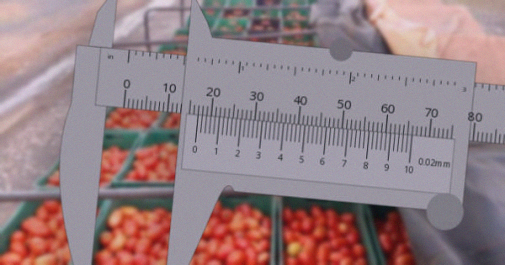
17.0 mm
